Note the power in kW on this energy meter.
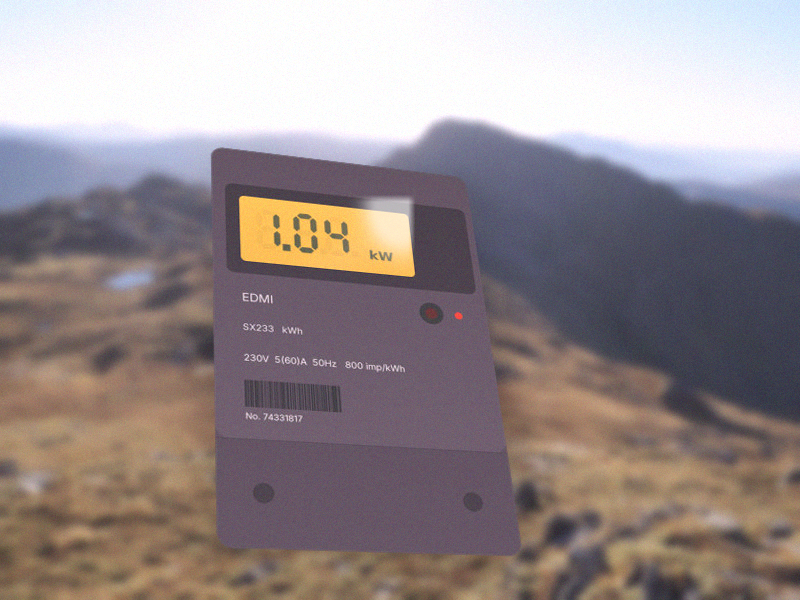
1.04 kW
